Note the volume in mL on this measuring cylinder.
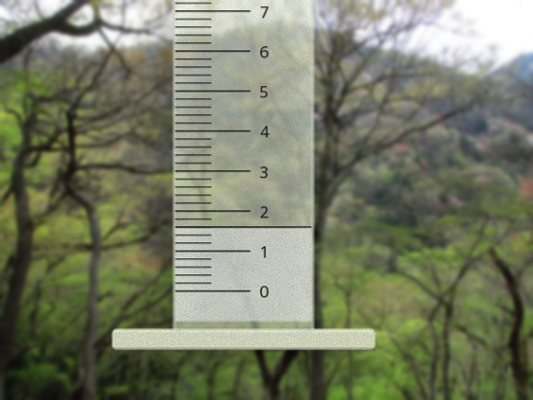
1.6 mL
